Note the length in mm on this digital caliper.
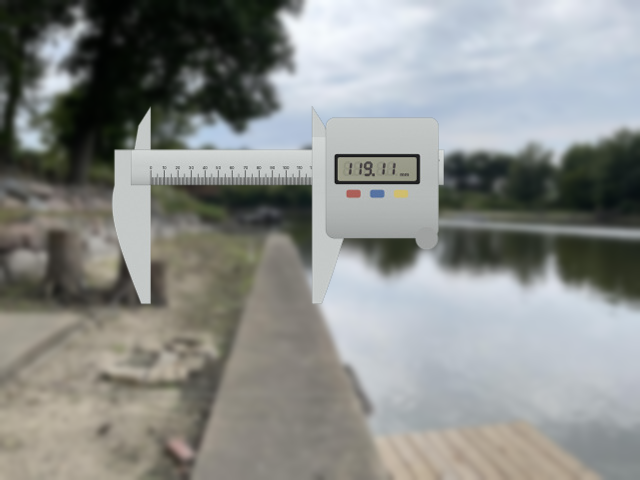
119.11 mm
